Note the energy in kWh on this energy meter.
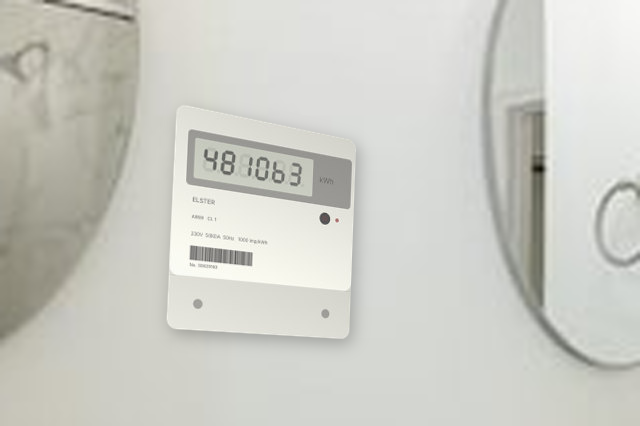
481063 kWh
